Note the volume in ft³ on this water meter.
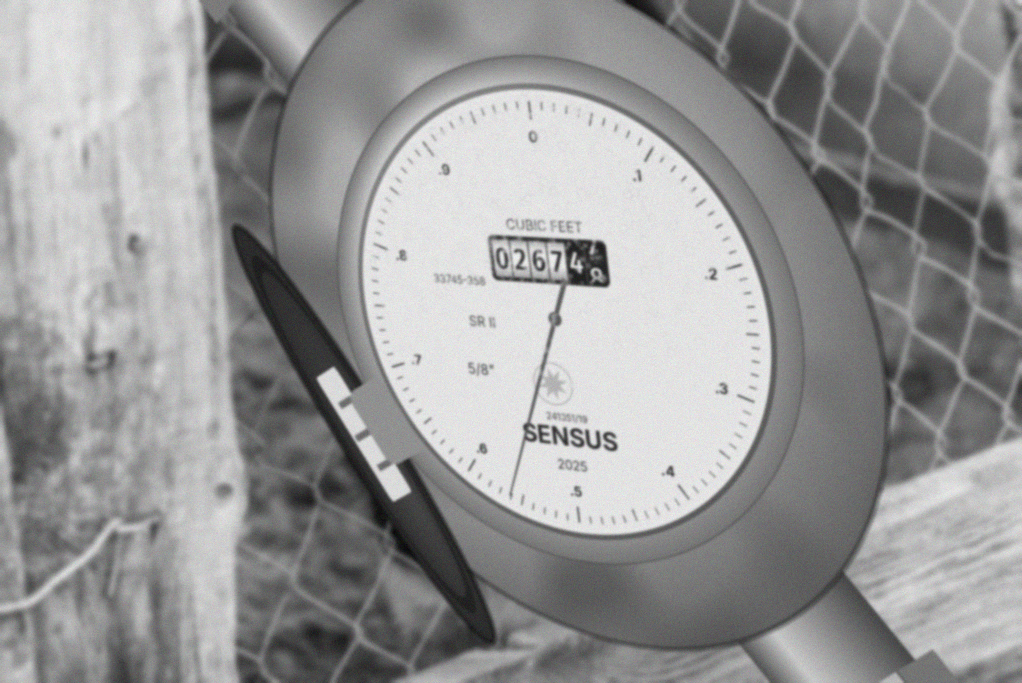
26747.56 ft³
